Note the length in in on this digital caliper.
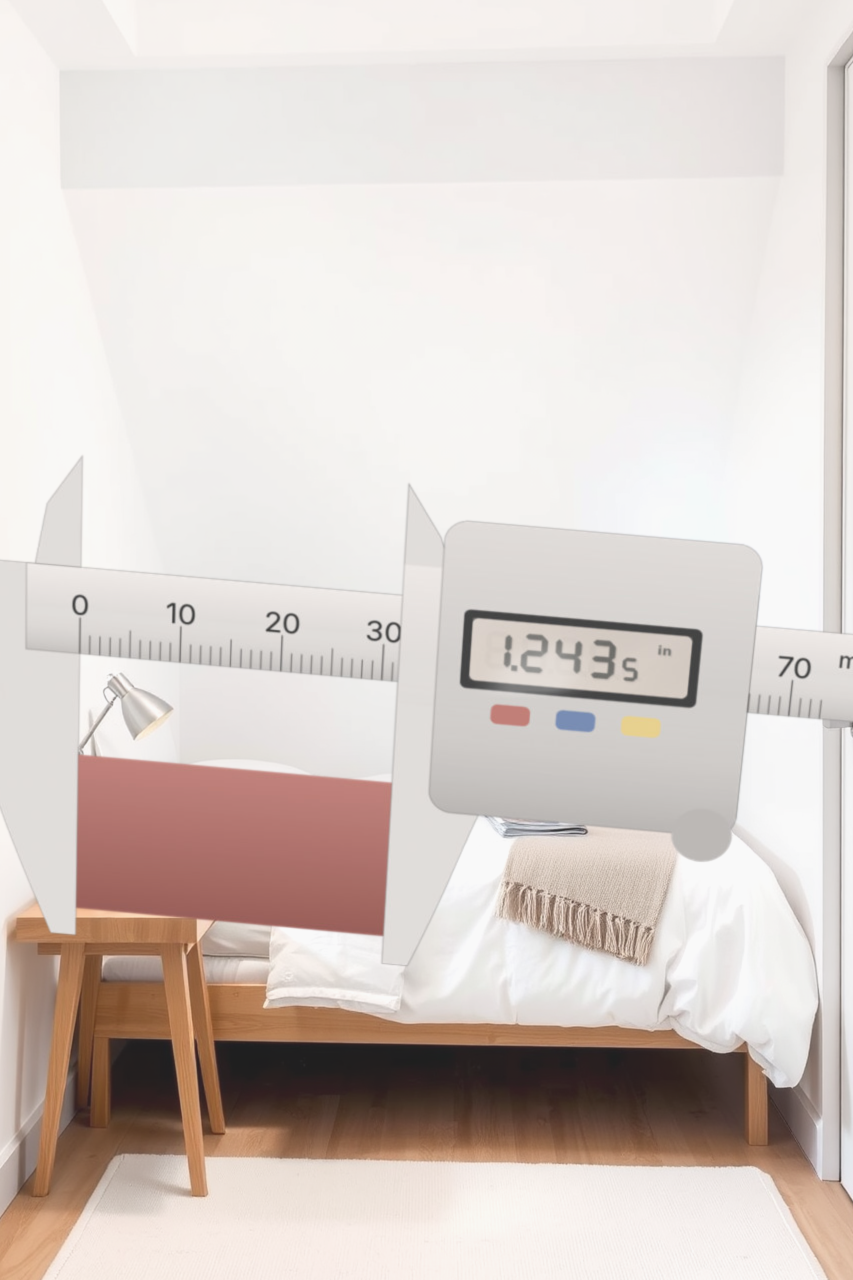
1.2435 in
